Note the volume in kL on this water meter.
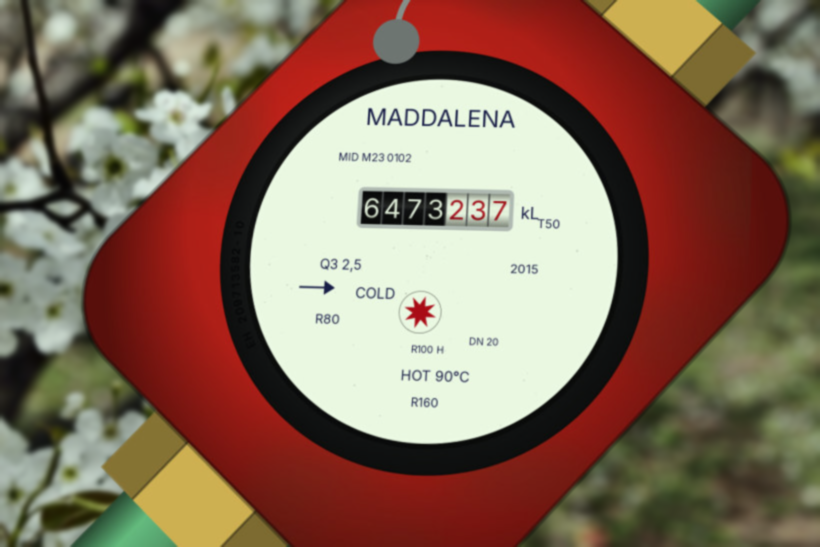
6473.237 kL
